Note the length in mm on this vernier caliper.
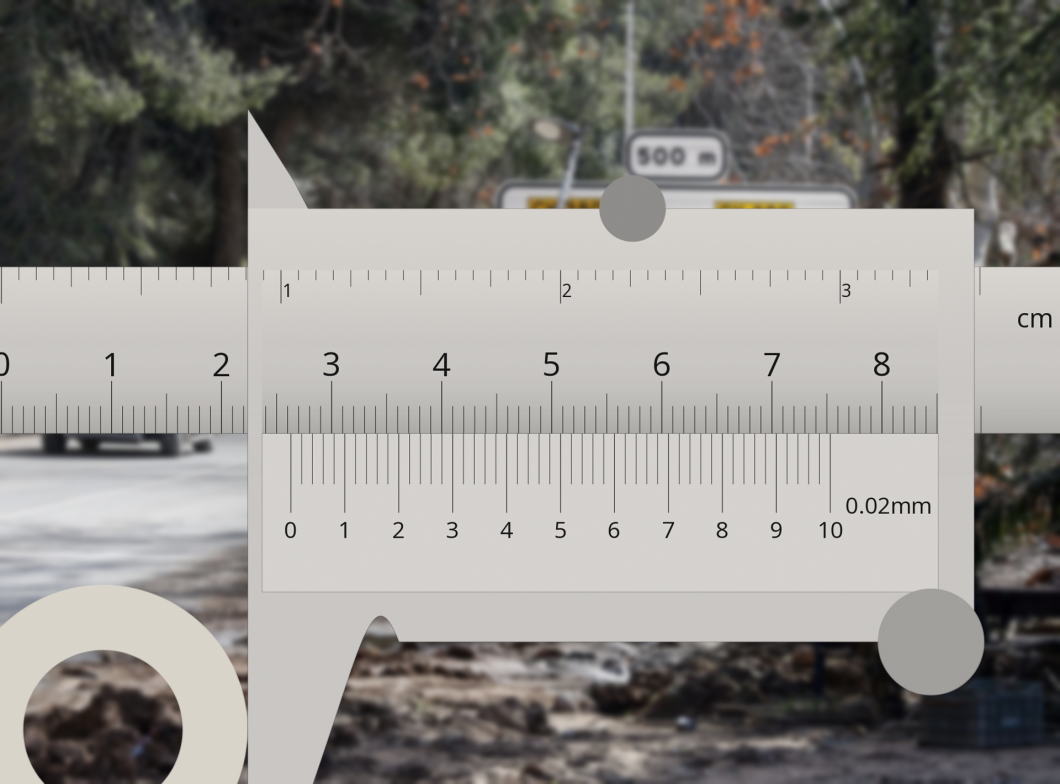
26.3 mm
